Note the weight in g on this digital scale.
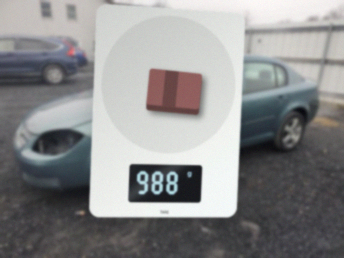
988 g
